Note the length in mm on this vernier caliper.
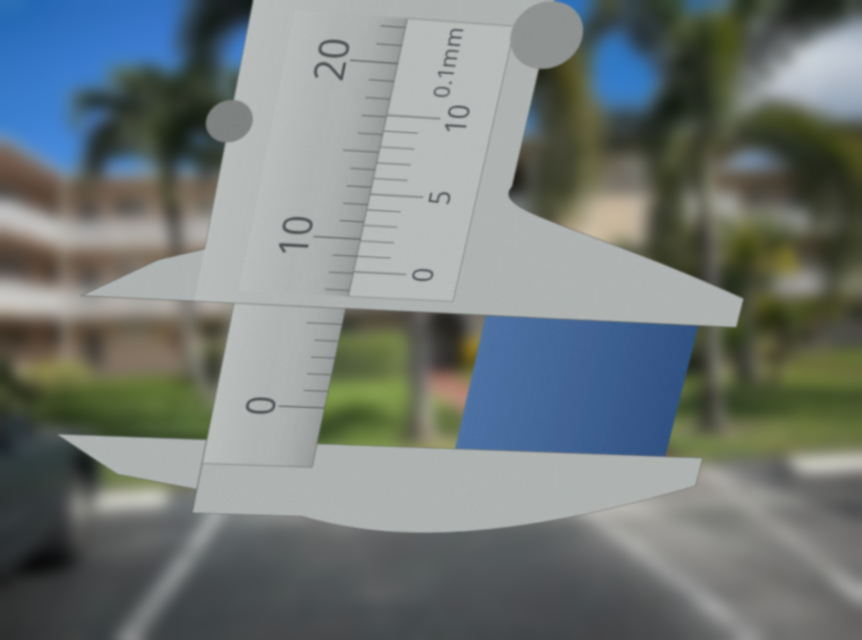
8.1 mm
